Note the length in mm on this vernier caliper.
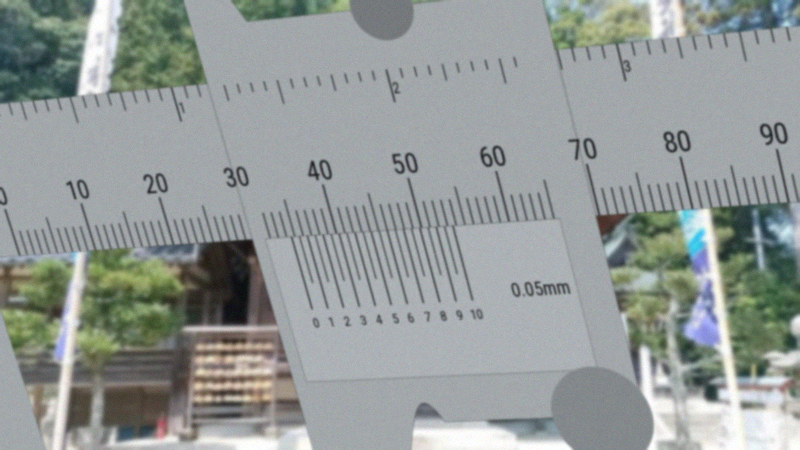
34.6 mm
